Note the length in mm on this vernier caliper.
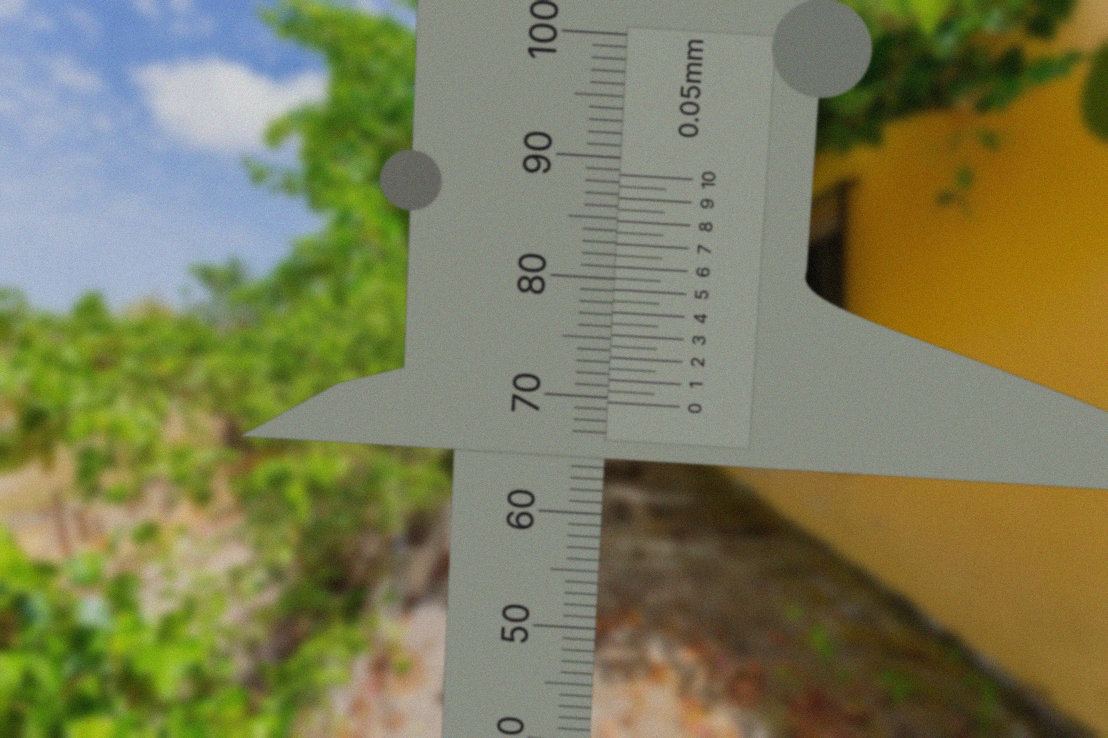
69.6 mm
